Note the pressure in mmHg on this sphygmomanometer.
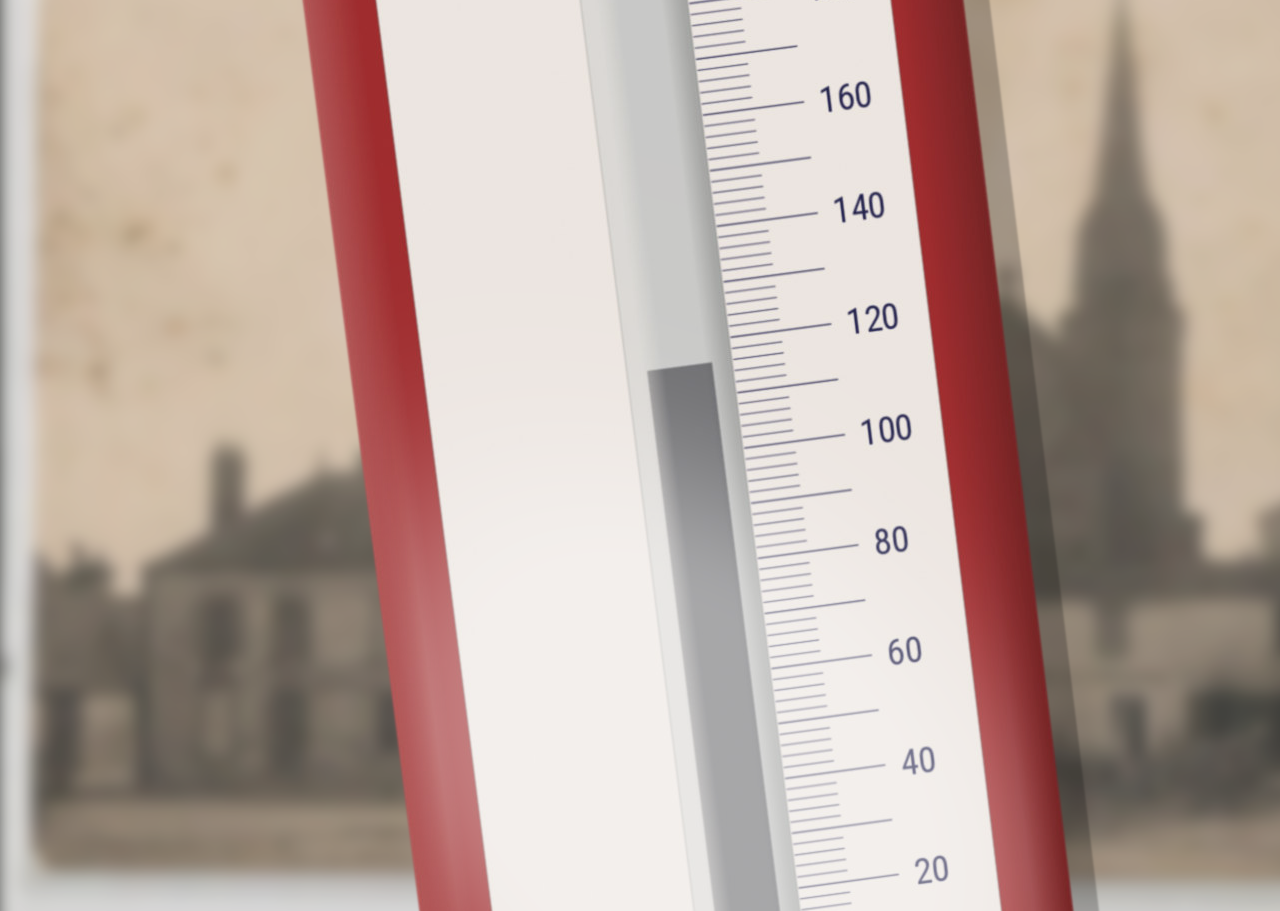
116 mmHg
